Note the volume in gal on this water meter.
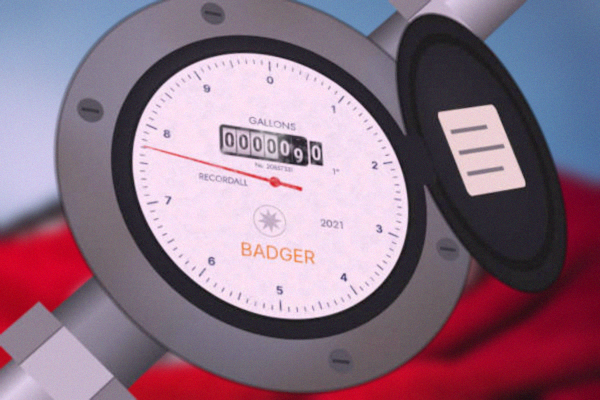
87.7 gal
